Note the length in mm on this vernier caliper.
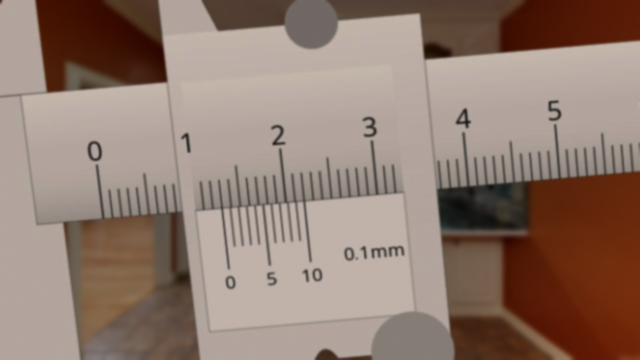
13.0 mm
